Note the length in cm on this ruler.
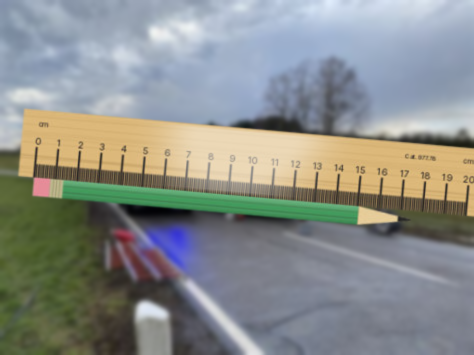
17.5 cm
